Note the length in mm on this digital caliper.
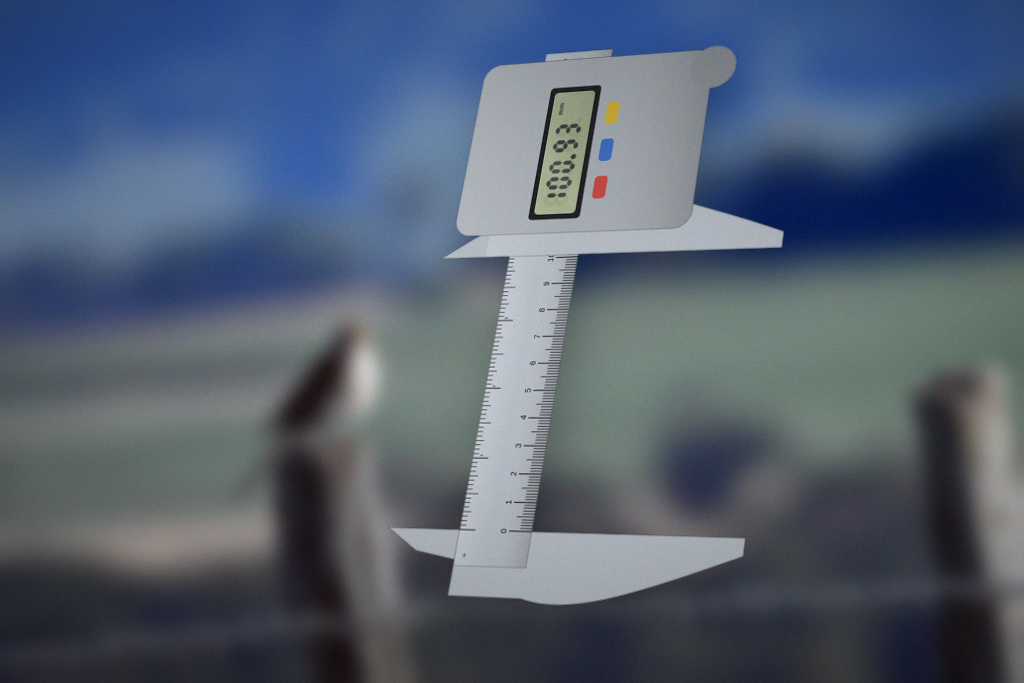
100.93 mm
